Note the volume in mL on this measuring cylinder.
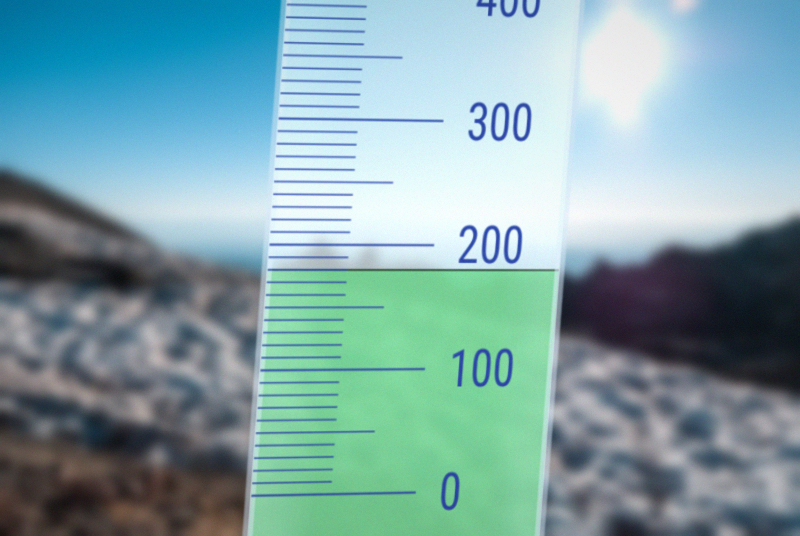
180 mL
